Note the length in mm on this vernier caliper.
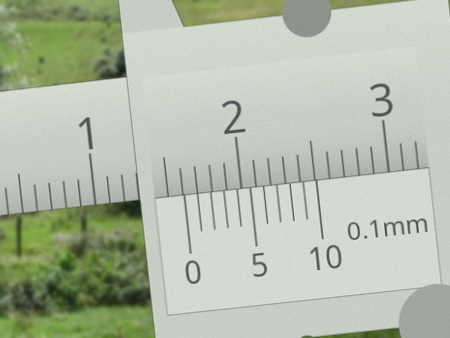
16.1 mm
